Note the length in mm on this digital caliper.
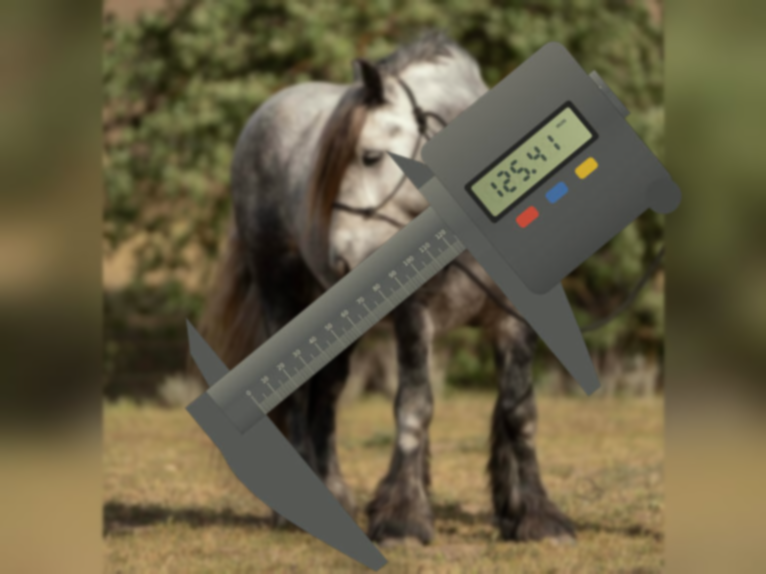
125.41 mm
